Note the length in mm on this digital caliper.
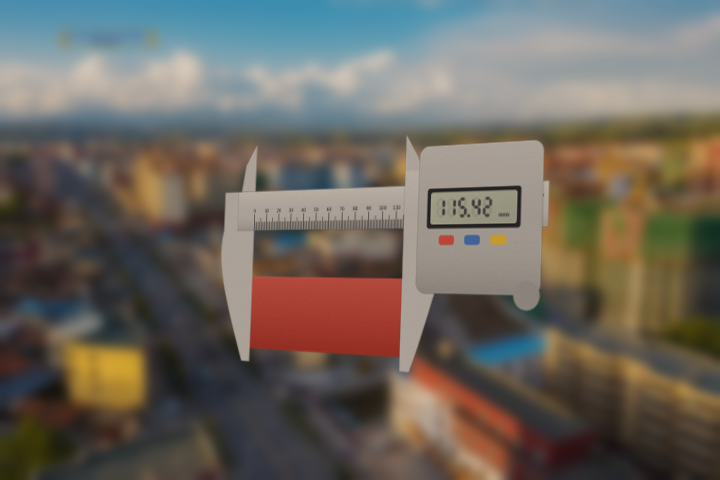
115.42 mm
